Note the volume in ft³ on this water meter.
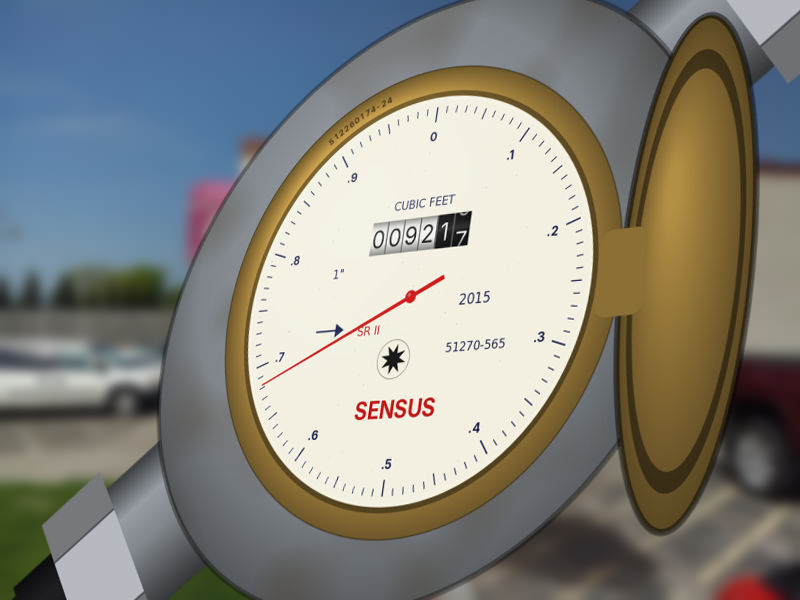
9216.68 ft³
